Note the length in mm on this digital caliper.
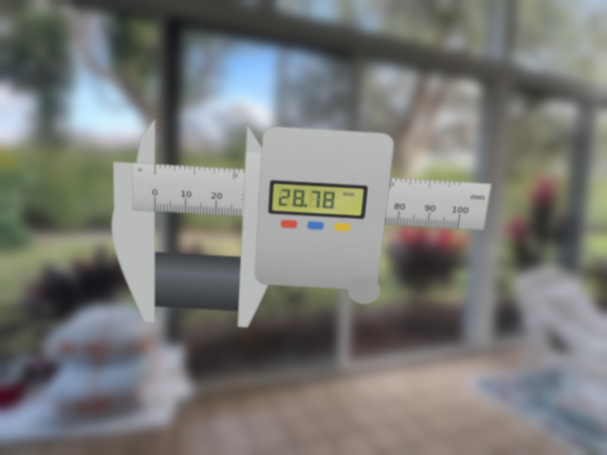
28.78 mm
